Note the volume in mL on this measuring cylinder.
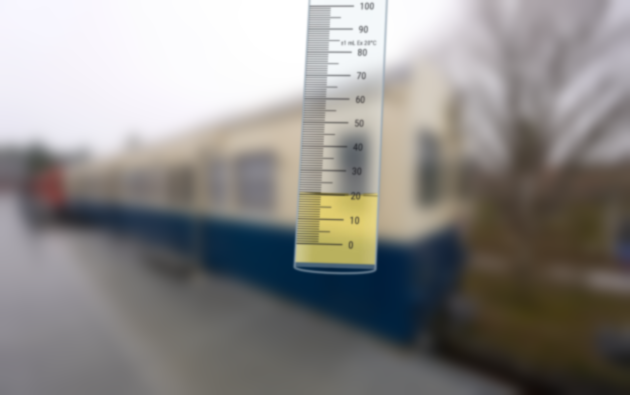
20 mL
